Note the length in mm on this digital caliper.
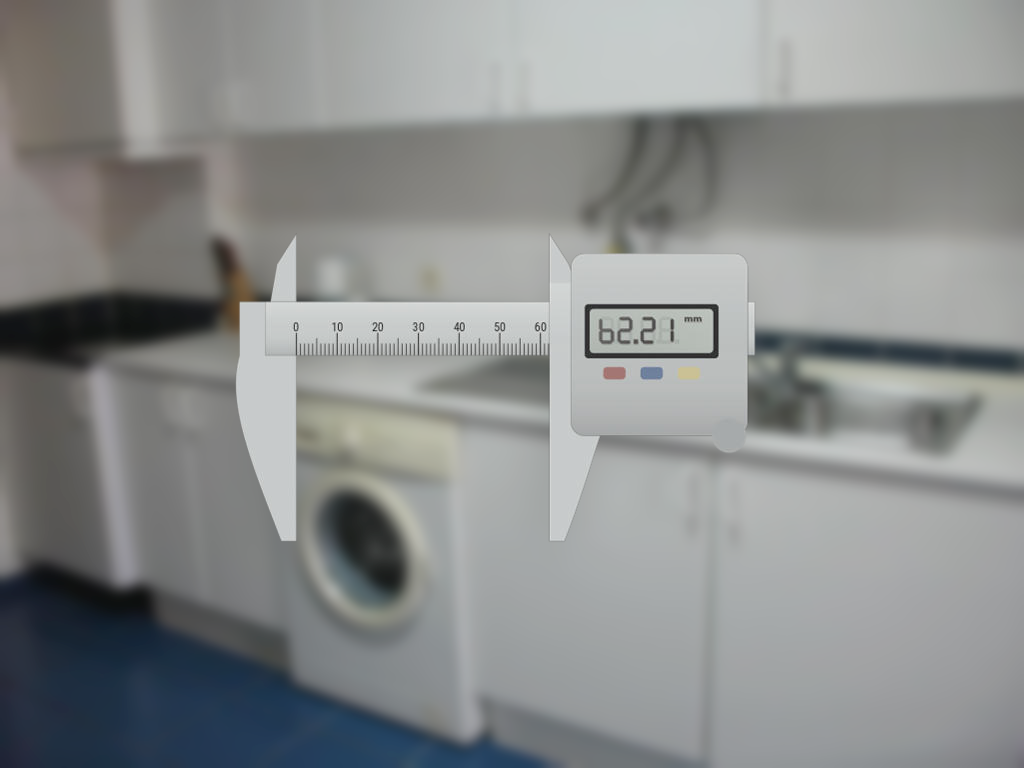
62.21 mm
